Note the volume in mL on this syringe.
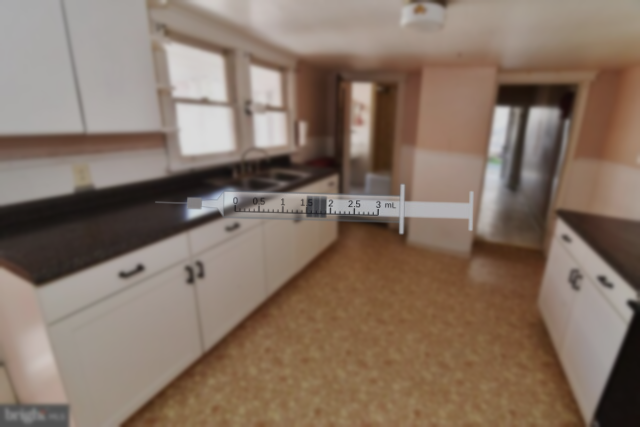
1.5 mL
